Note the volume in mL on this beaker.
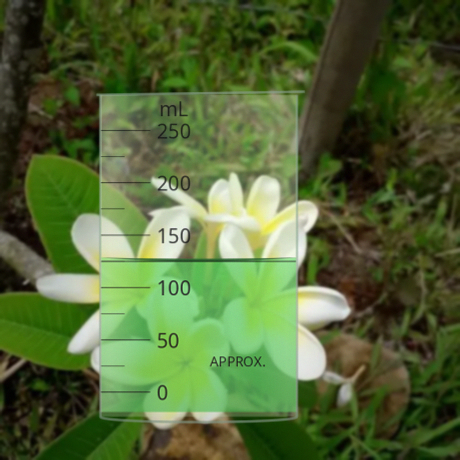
125 mL
